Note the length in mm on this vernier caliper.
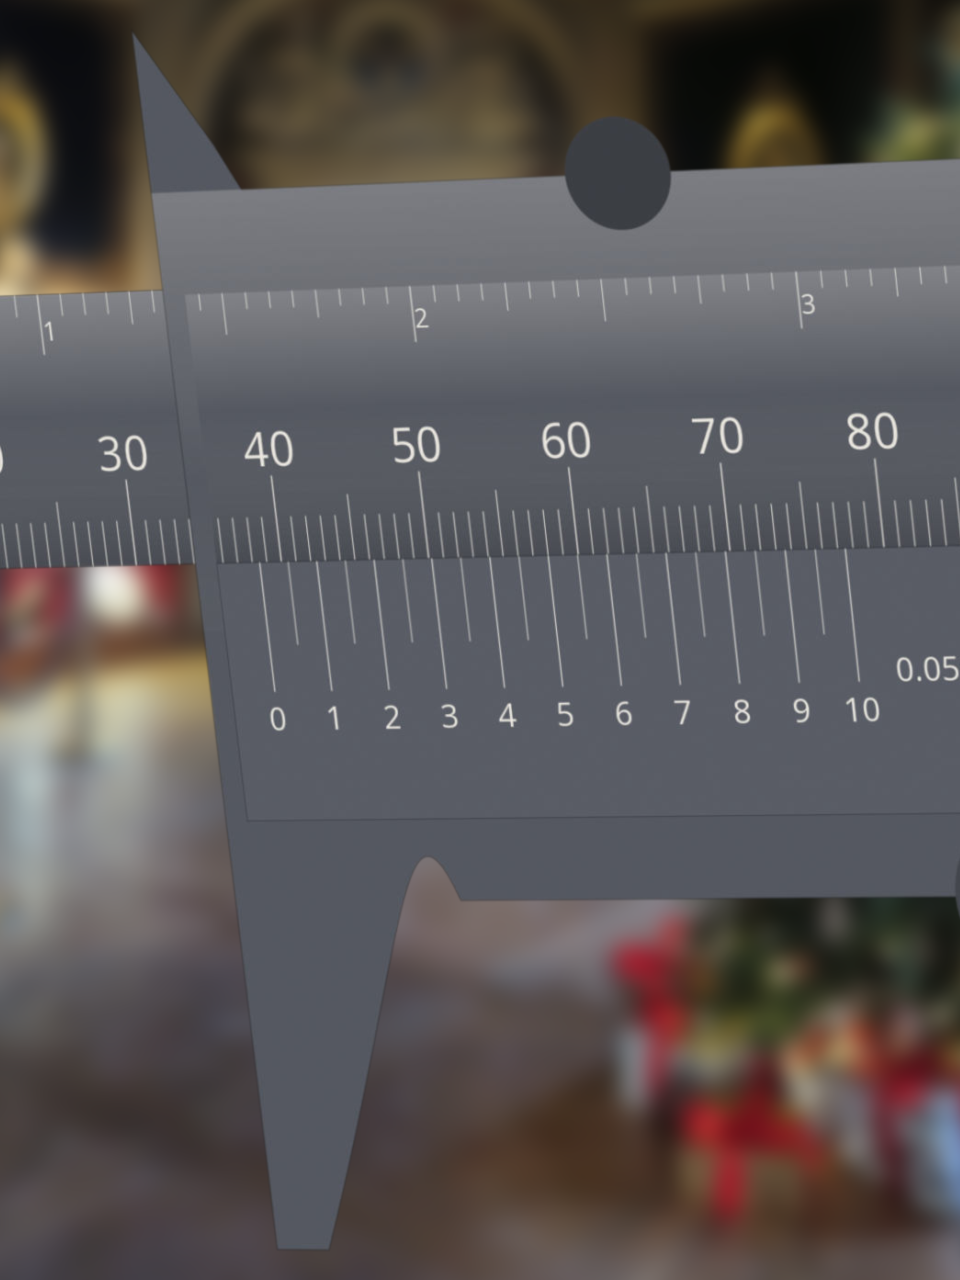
38.5 mm
